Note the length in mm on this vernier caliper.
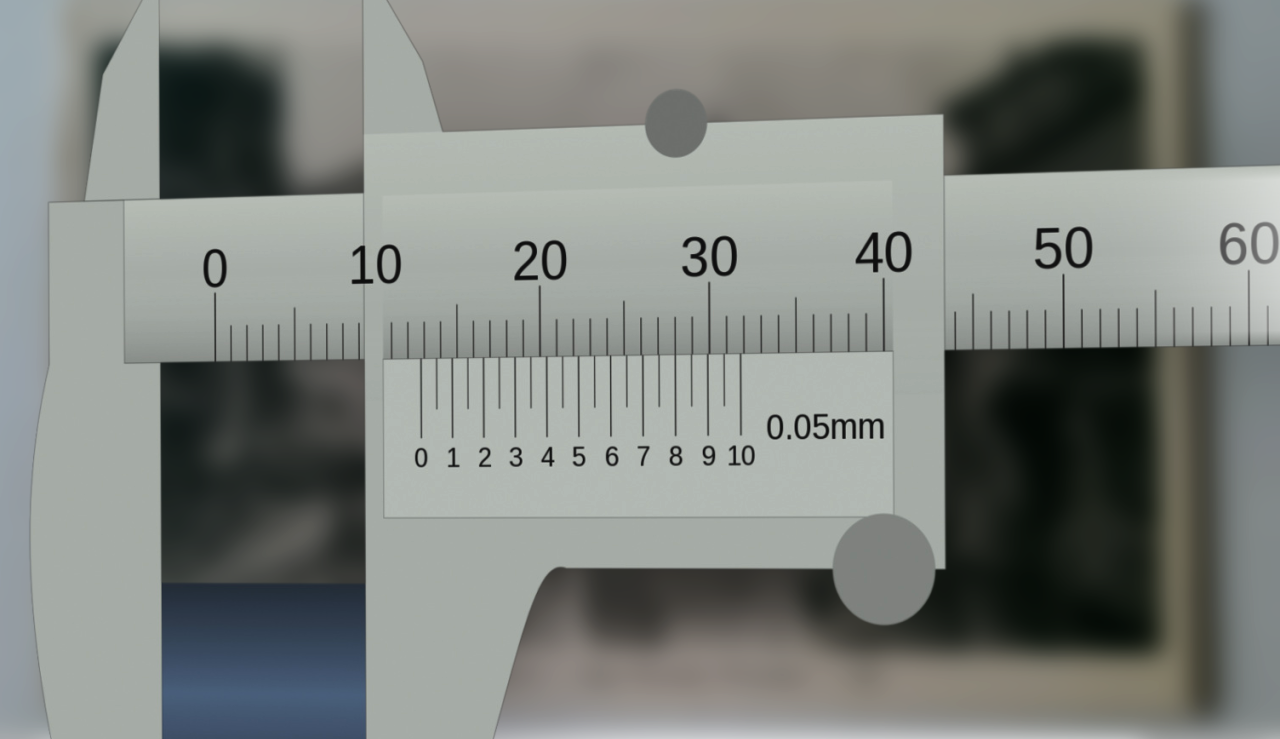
12.8 mm
